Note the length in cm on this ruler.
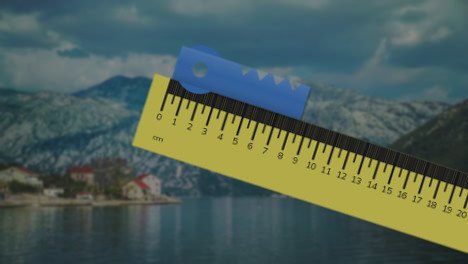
8.5 cm
